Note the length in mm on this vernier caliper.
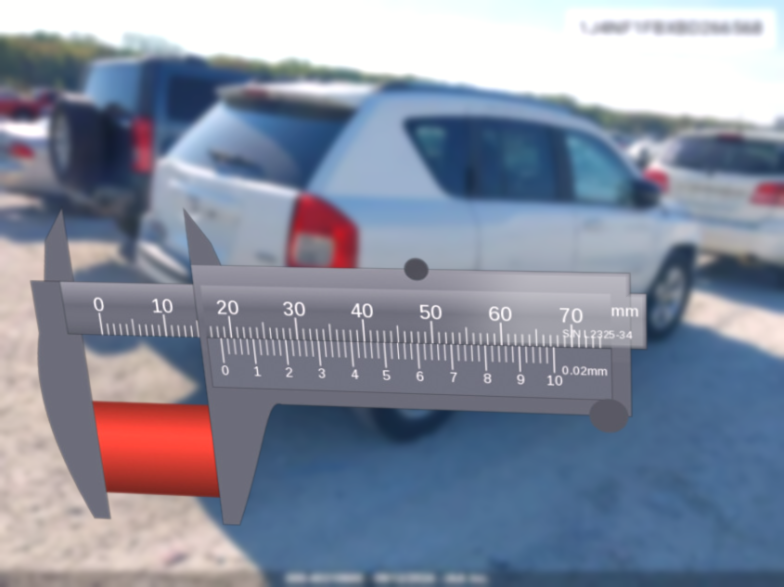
18.4 mm
